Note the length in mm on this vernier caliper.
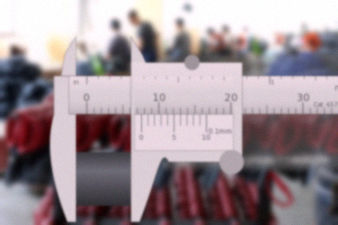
7.6 mm
